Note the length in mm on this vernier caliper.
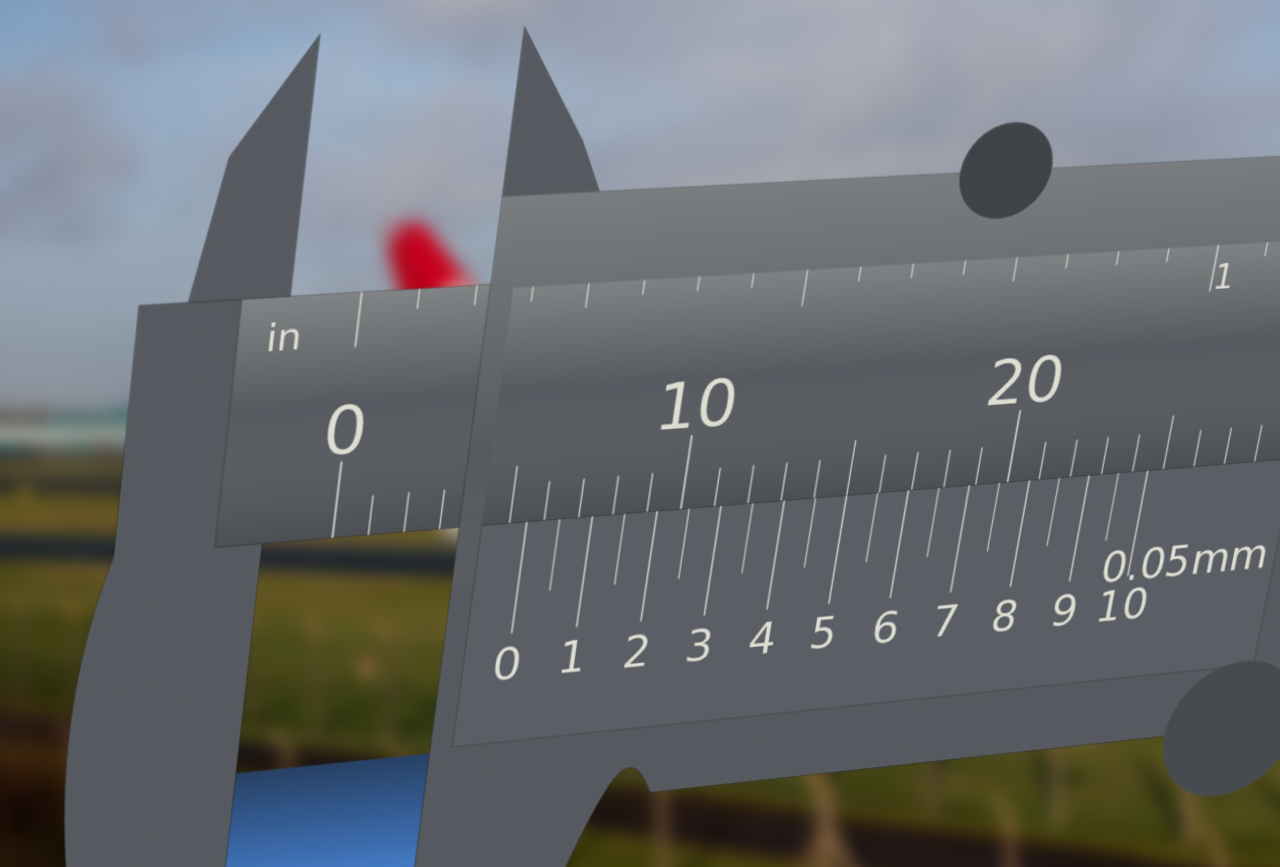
5.50 mm
